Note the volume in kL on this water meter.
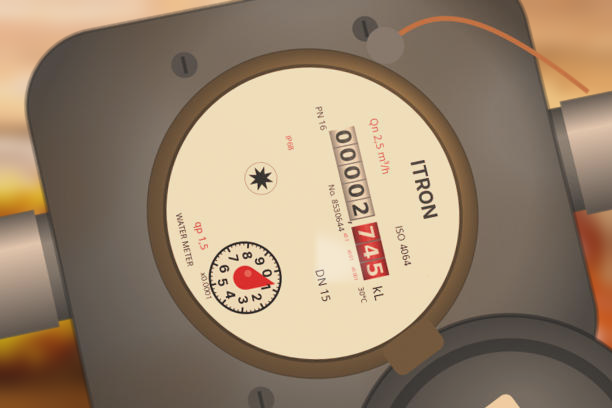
2.7450 kL
